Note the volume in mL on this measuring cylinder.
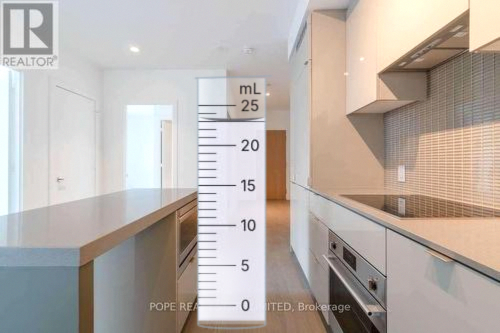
23 mL
